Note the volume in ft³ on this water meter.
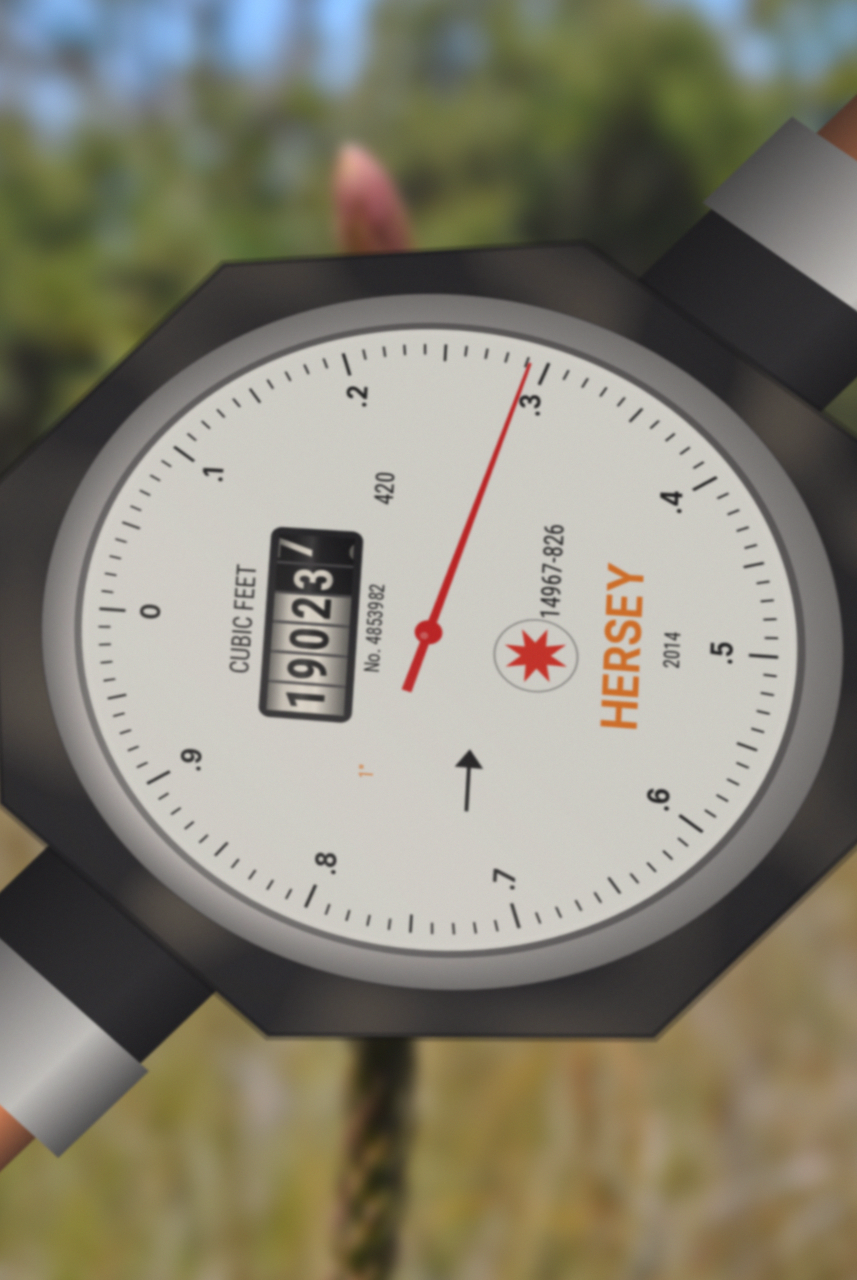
190237.29 ft³
